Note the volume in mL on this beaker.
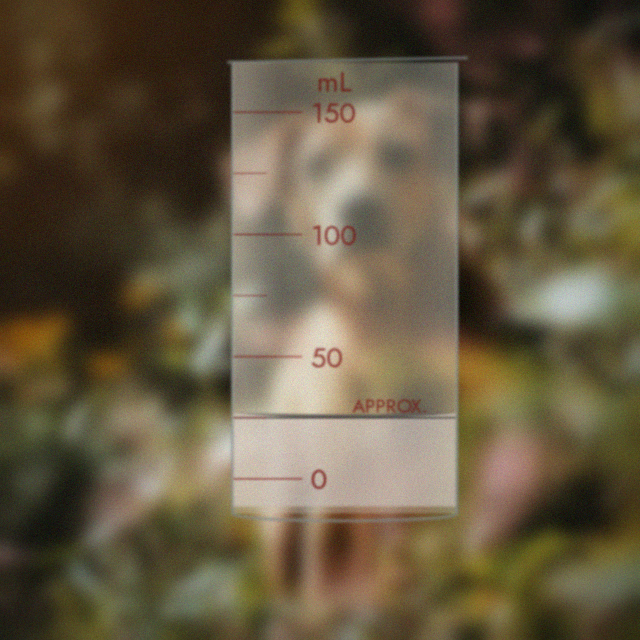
25 mL
